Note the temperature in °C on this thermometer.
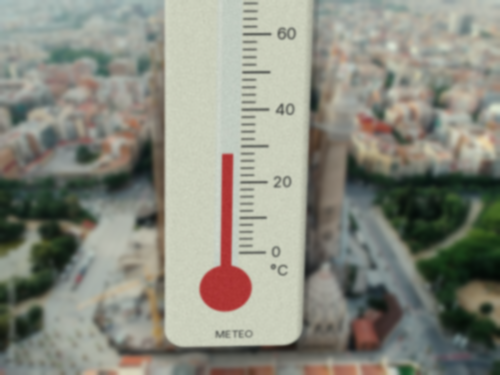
28 °C
